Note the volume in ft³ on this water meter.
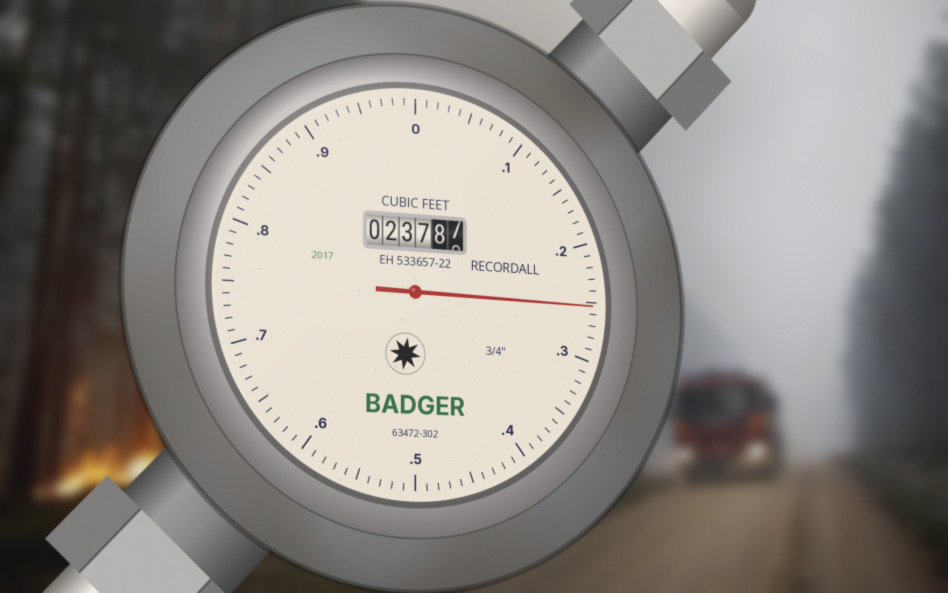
23787.25 ft³
